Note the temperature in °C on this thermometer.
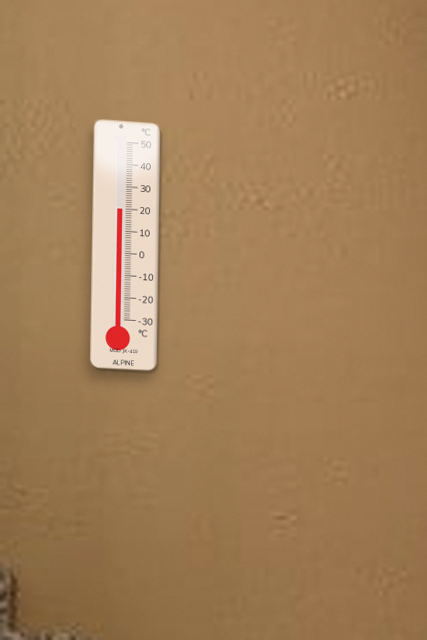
20 °C
